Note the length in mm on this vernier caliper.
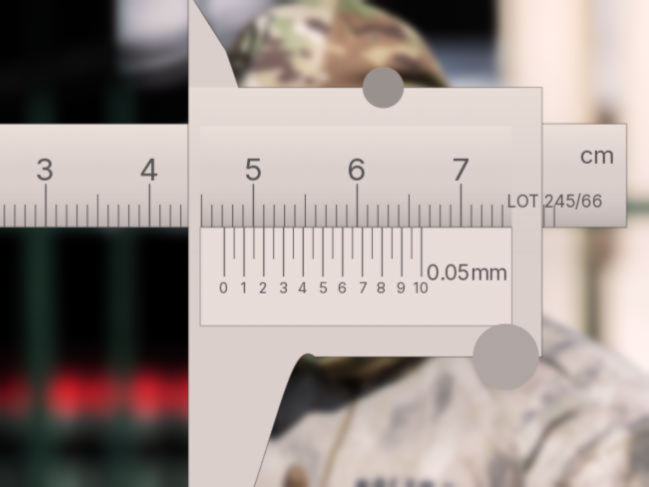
47.2 mm
